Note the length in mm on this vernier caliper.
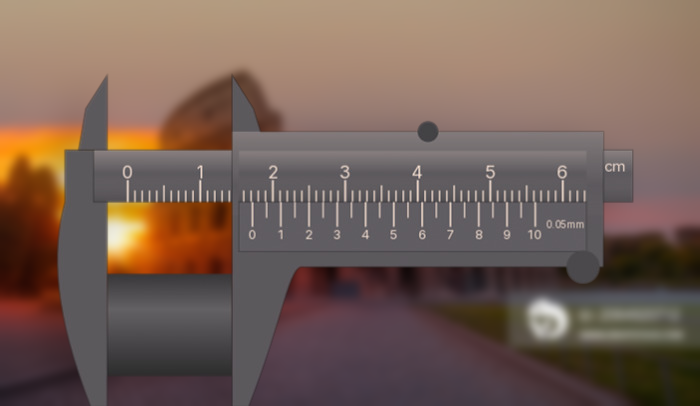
17.2 mm
